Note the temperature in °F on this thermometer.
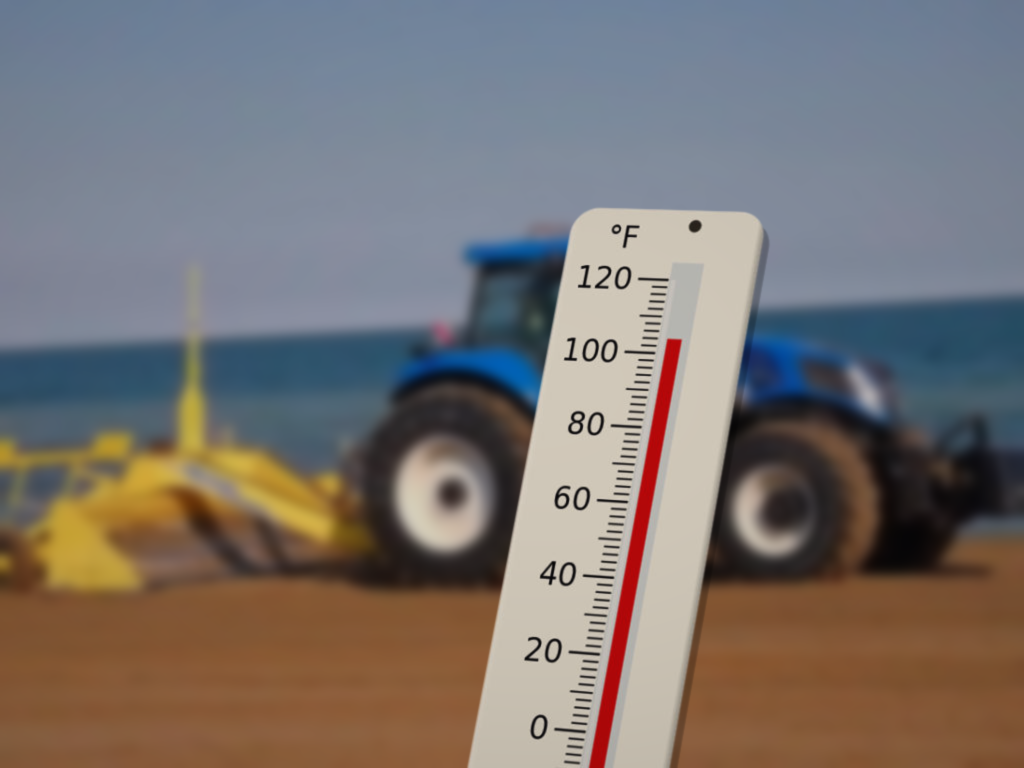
104 °F
